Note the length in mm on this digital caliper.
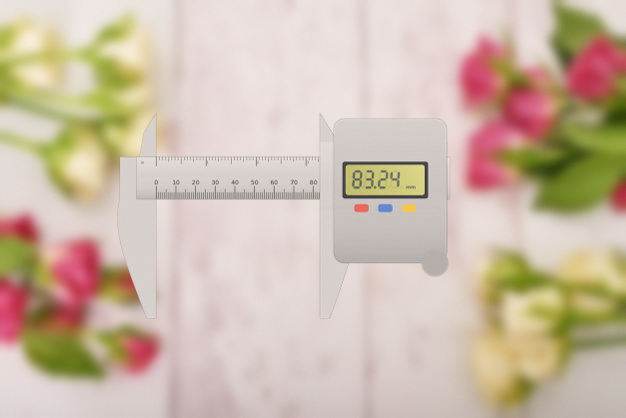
83.24 mm
